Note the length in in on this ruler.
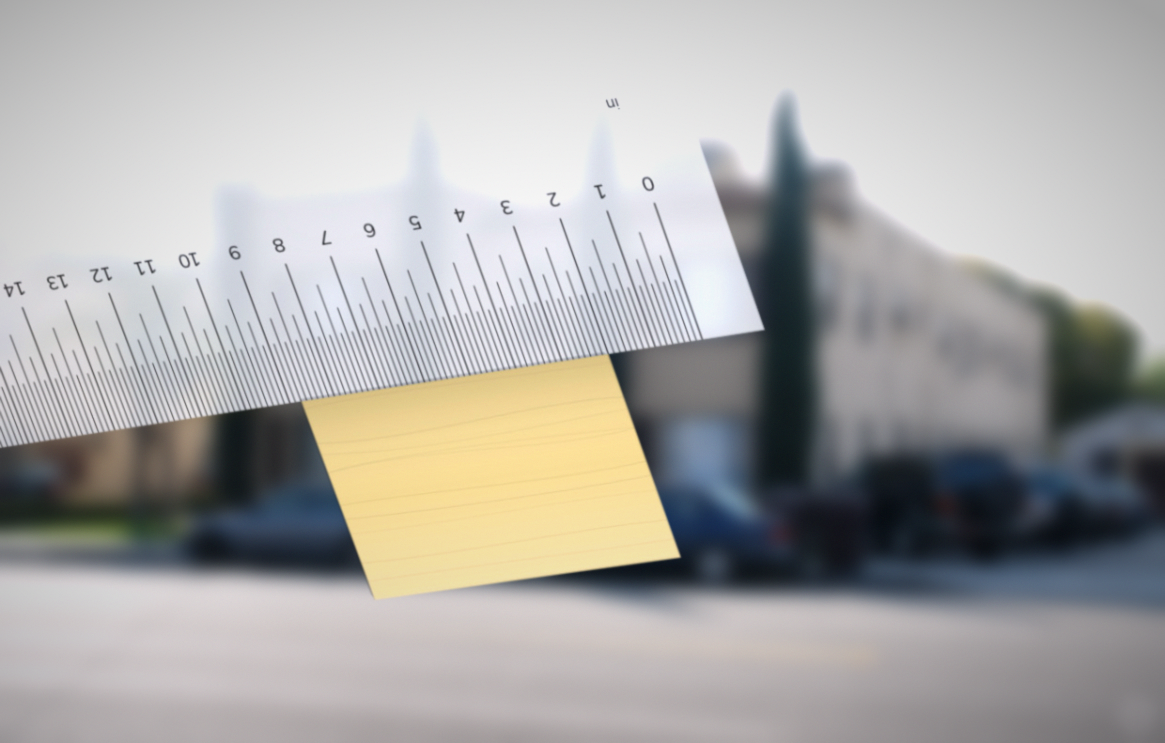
6.75 in
